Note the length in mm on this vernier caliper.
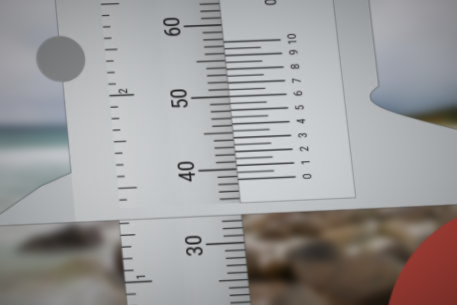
38.6 mm
